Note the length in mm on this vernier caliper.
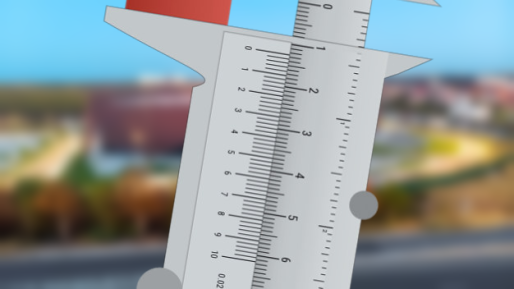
12.5 mm
